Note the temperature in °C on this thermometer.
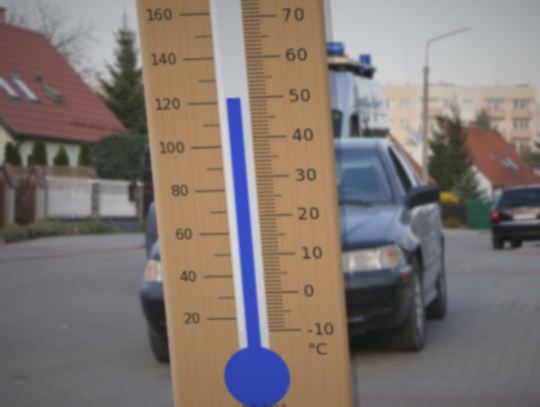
50 °C
